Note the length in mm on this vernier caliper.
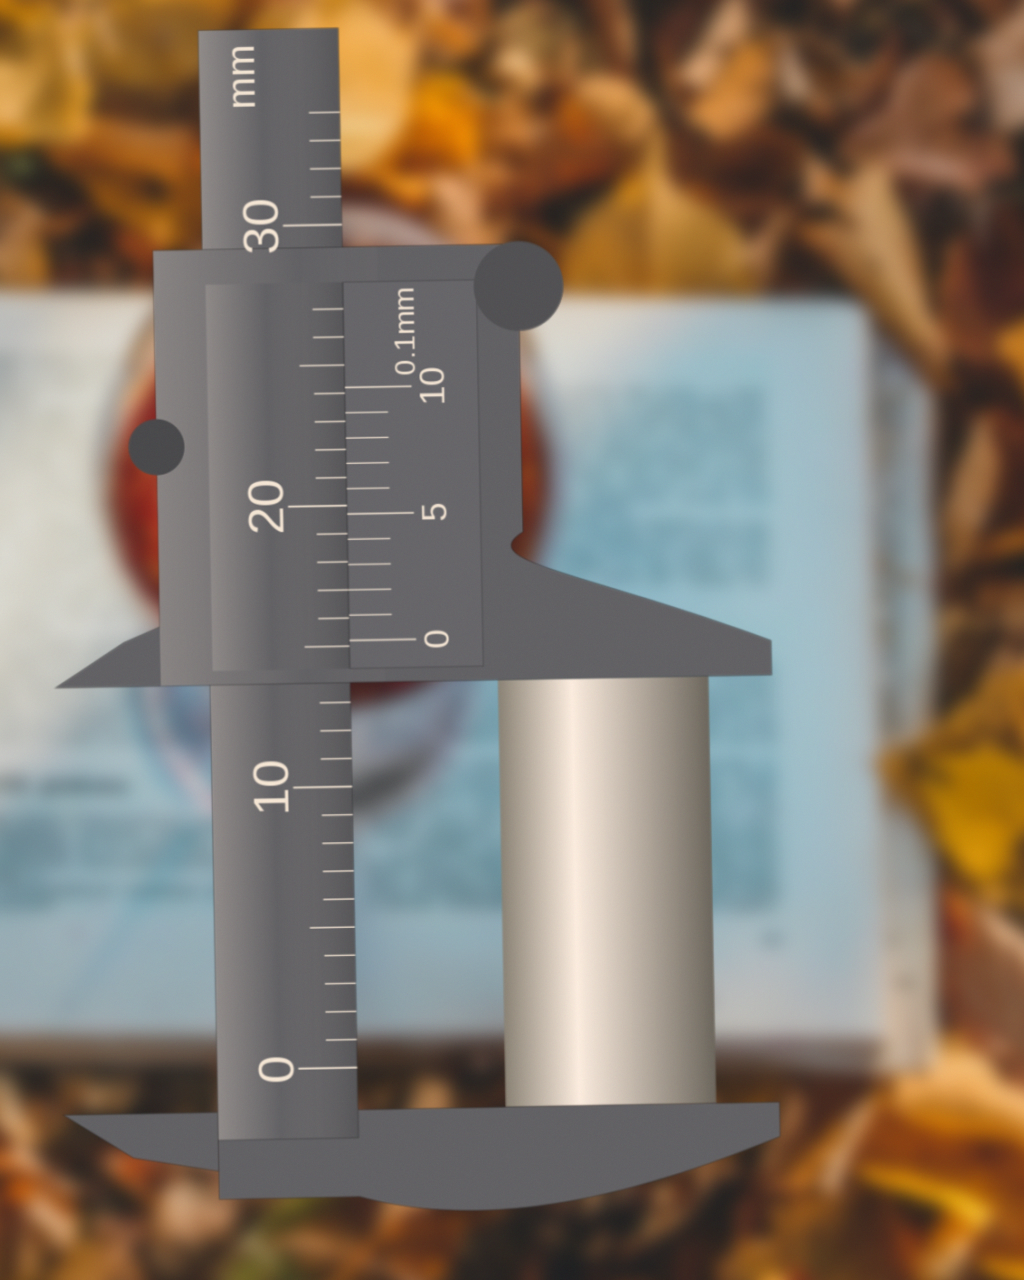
15.2 mm
